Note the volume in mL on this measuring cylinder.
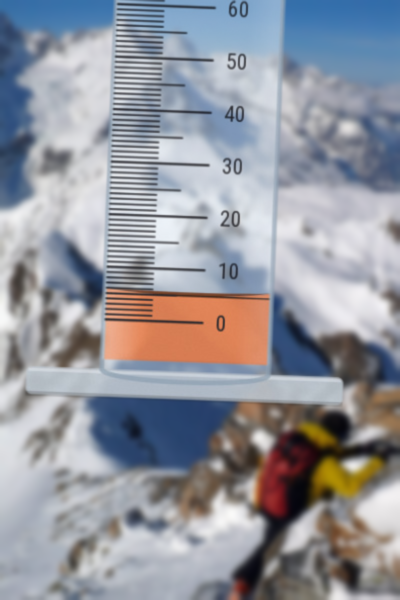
5 mL
